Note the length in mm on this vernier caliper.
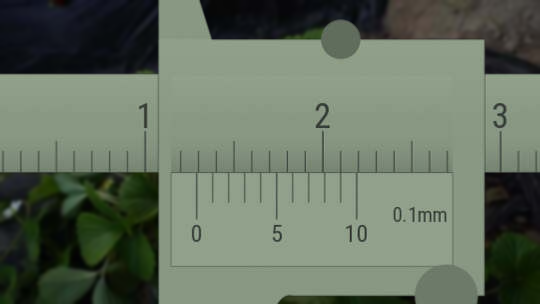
12.9 mm
